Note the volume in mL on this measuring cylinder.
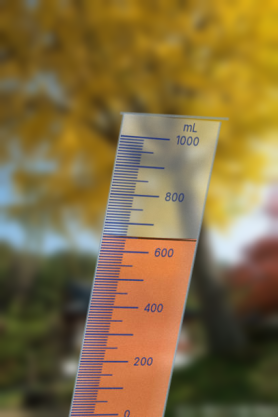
650 mL
